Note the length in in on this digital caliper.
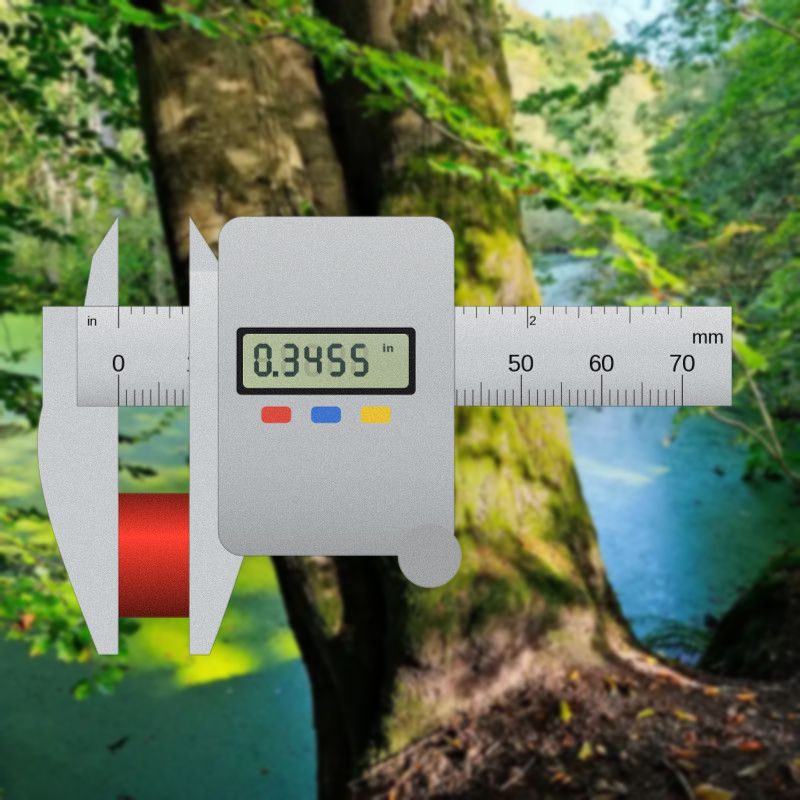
0.3455 in
